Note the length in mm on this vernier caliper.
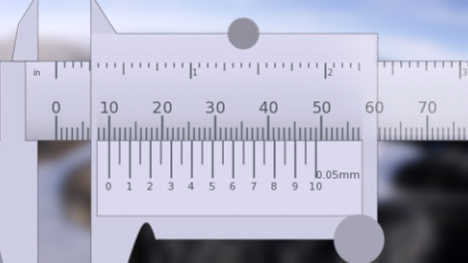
10.0 mm
